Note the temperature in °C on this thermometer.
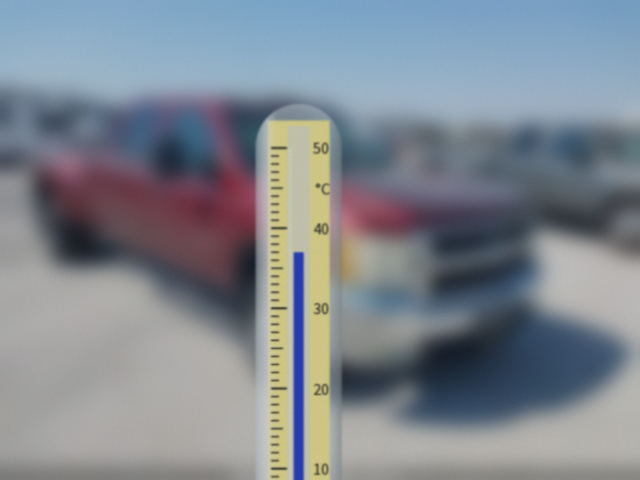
37 °C
